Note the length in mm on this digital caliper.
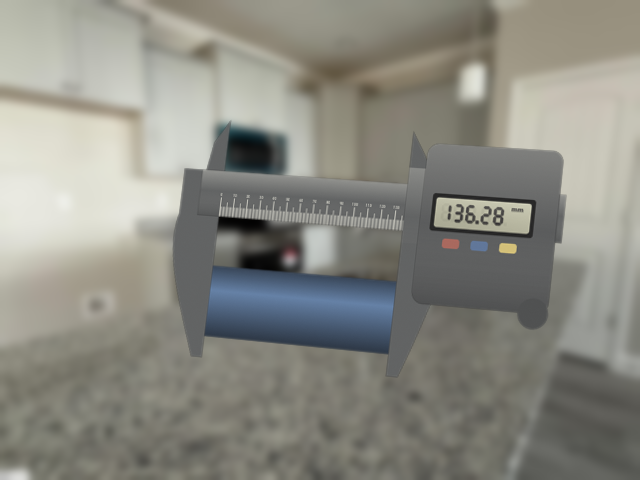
136.28 mm
